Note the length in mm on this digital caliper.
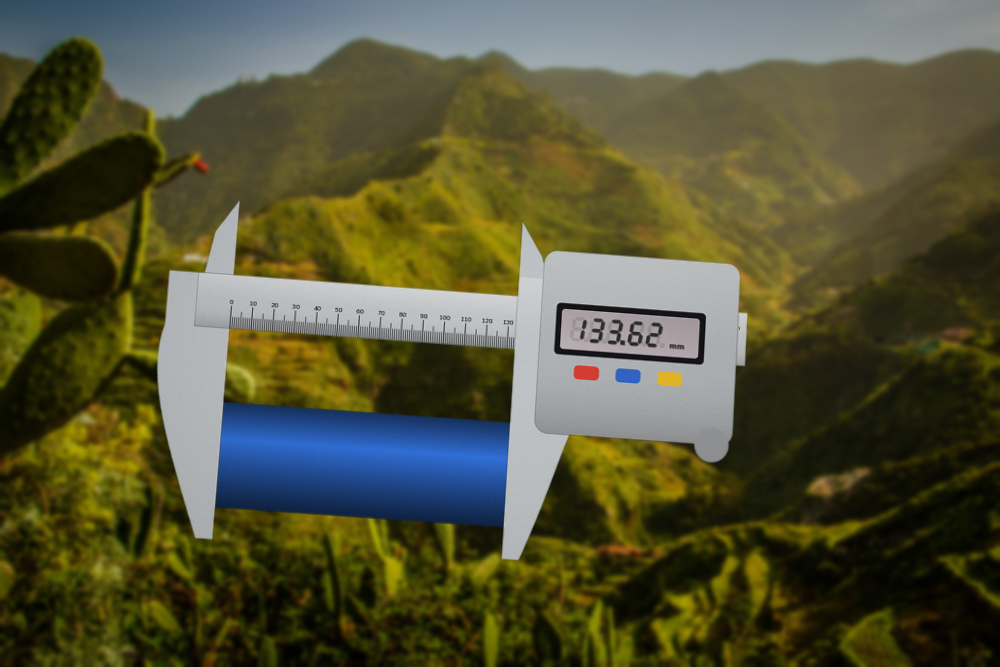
133.62 mm
